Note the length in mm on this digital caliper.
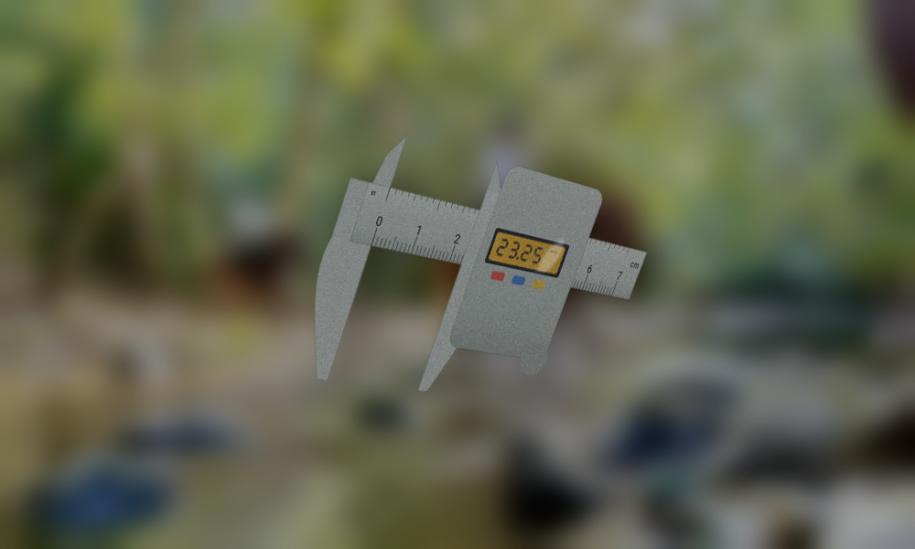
23.25 mm
